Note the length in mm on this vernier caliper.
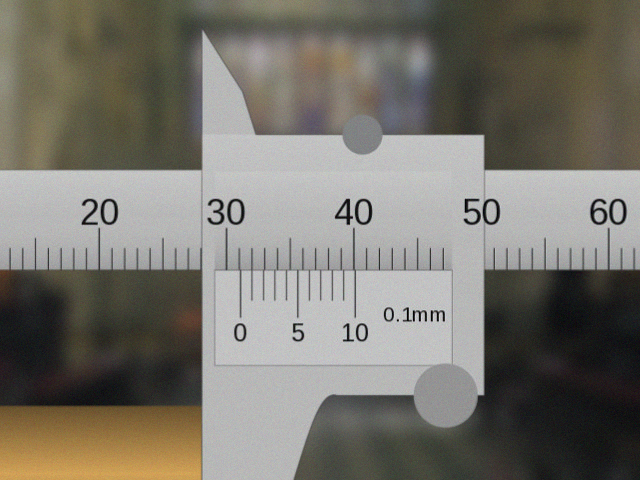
31.1 mm
